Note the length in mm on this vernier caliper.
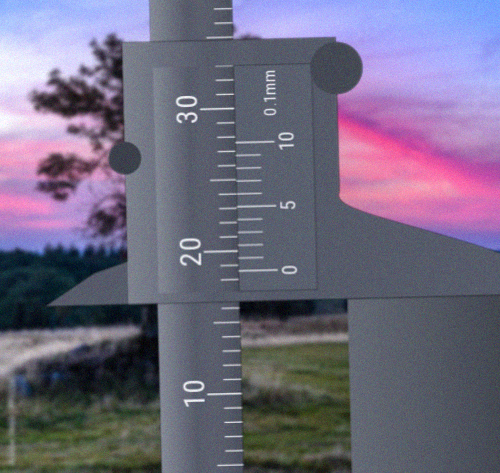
18.6 mm
